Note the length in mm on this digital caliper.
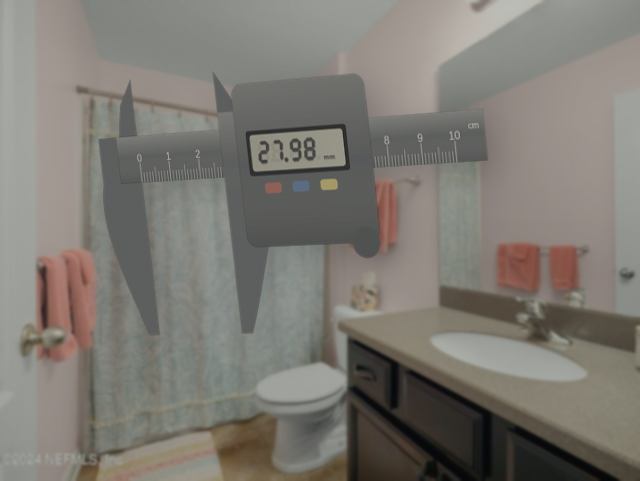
27.98 mm
